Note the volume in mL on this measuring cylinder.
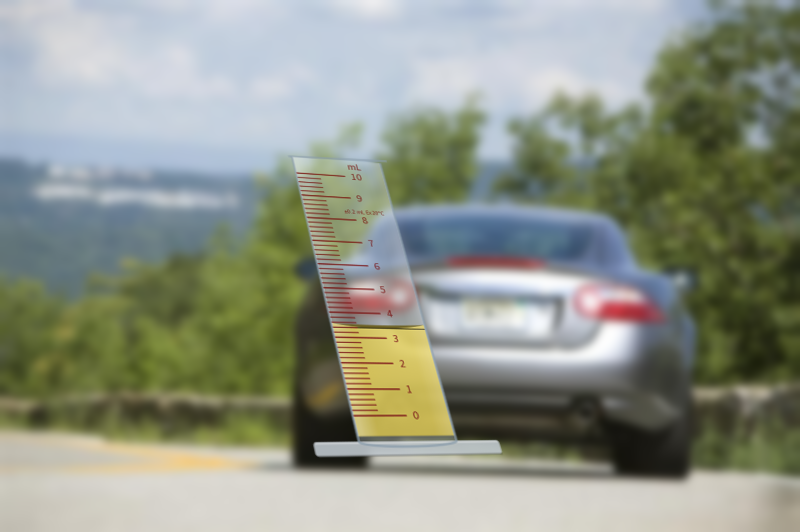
3.4 mL
